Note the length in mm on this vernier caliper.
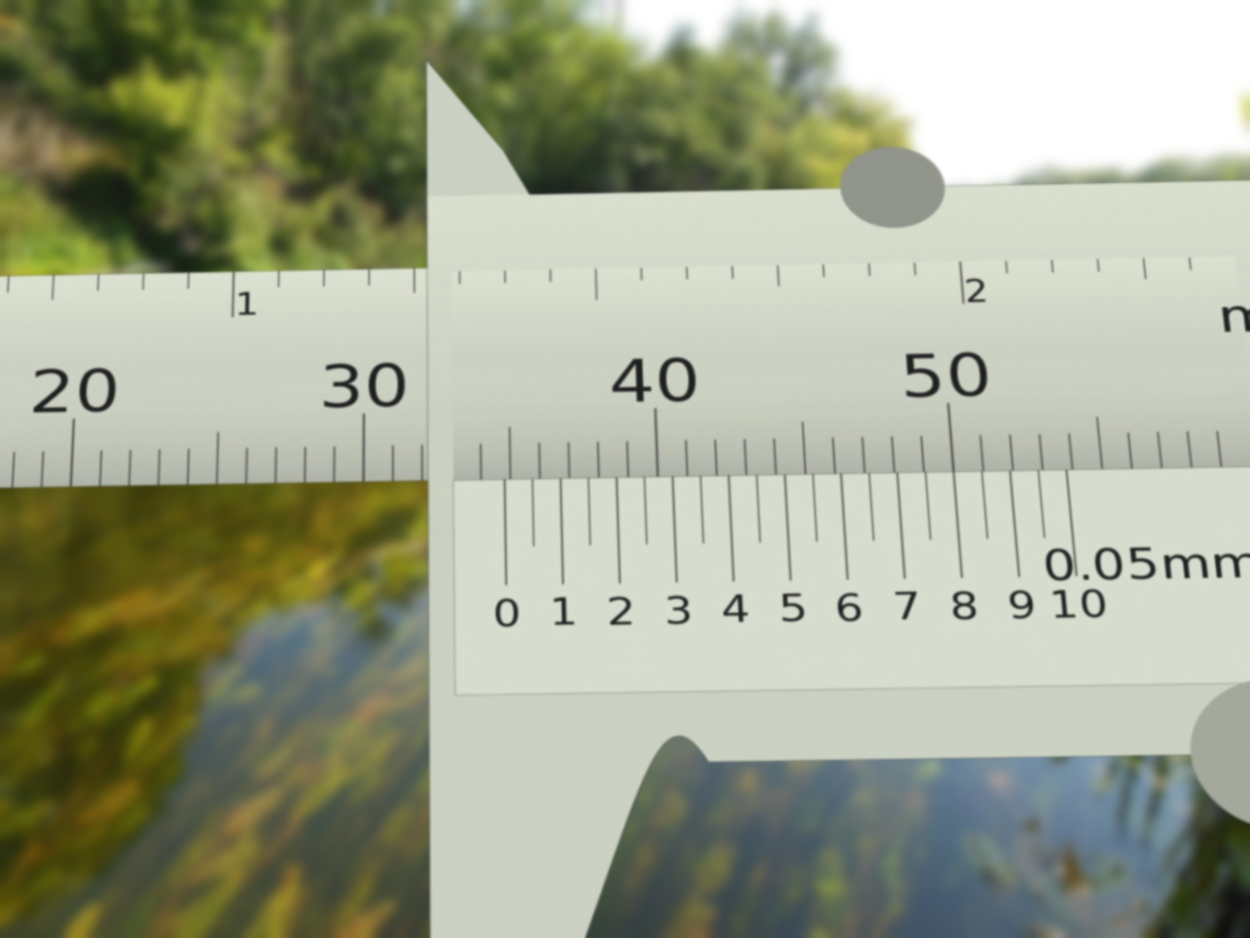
34.8 mm
